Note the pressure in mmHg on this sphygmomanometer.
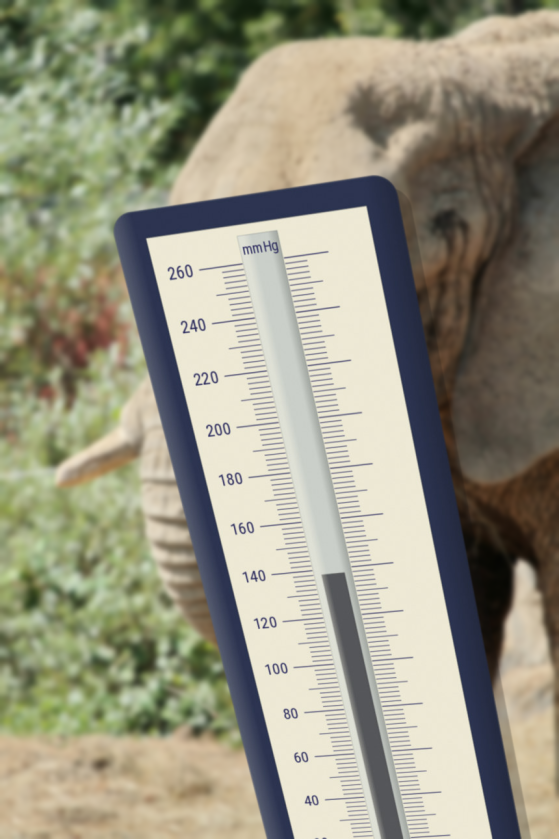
138 mmHg
